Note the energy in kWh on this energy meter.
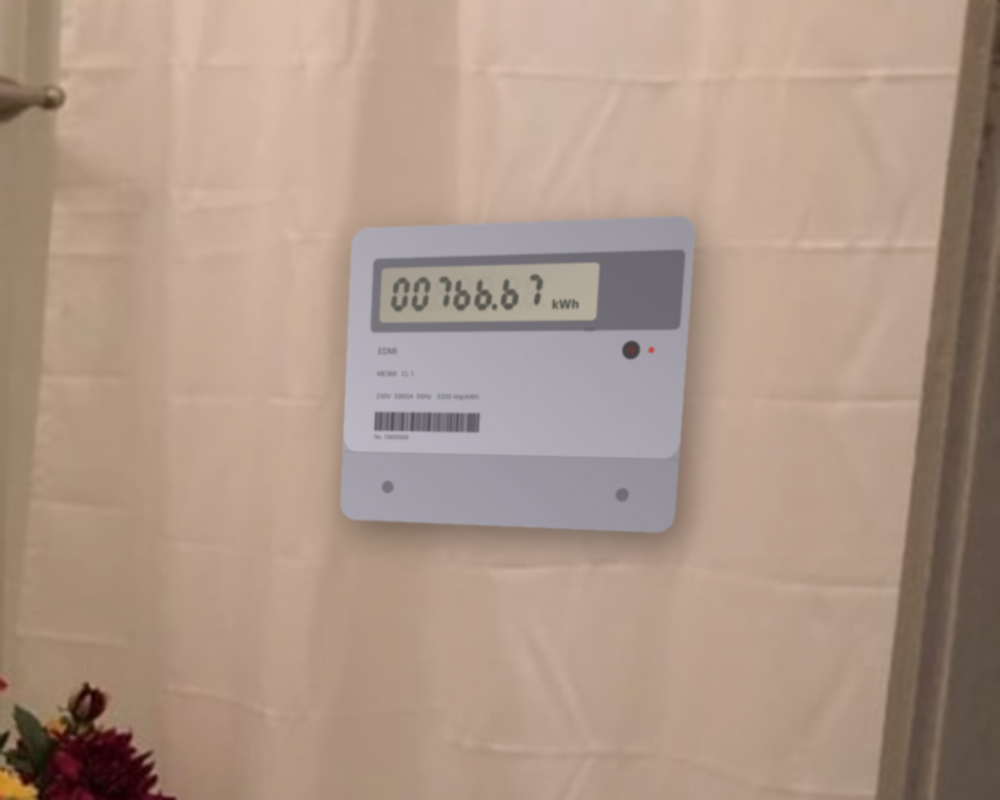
766.67 kWh
